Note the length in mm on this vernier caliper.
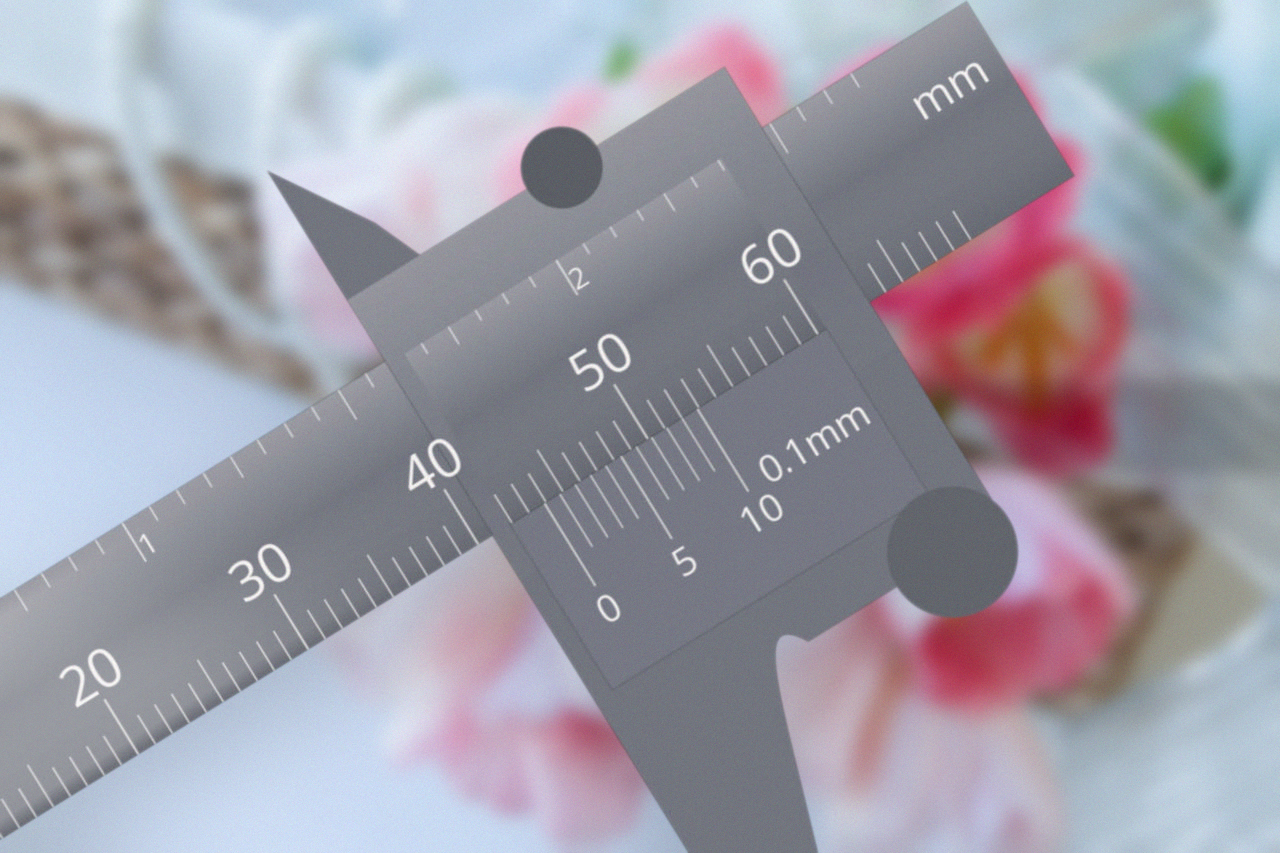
43.9 mm
